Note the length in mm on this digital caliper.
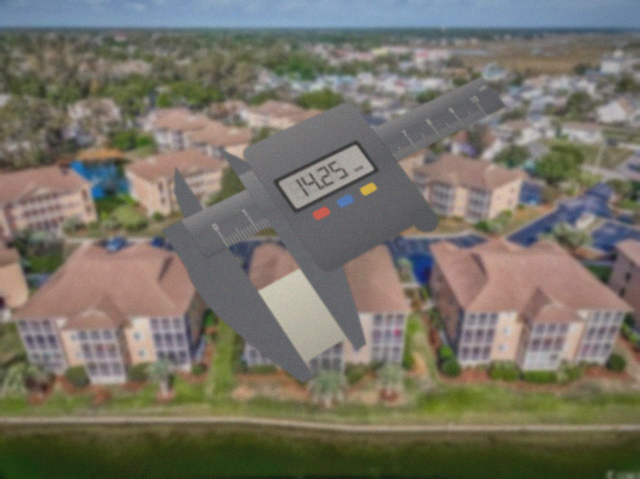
14.25 mm
